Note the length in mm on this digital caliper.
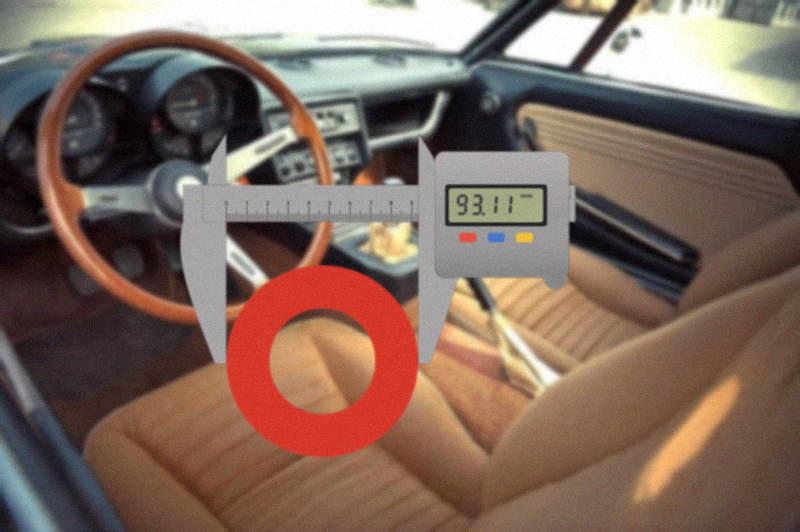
93.11 mm
